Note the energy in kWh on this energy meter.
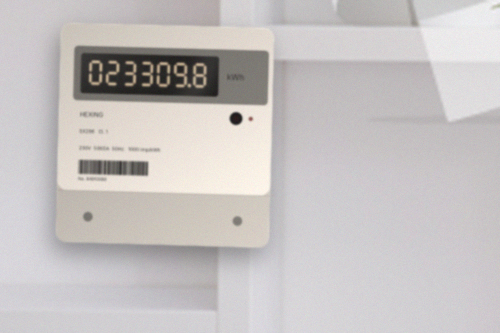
23309.8 kWh
